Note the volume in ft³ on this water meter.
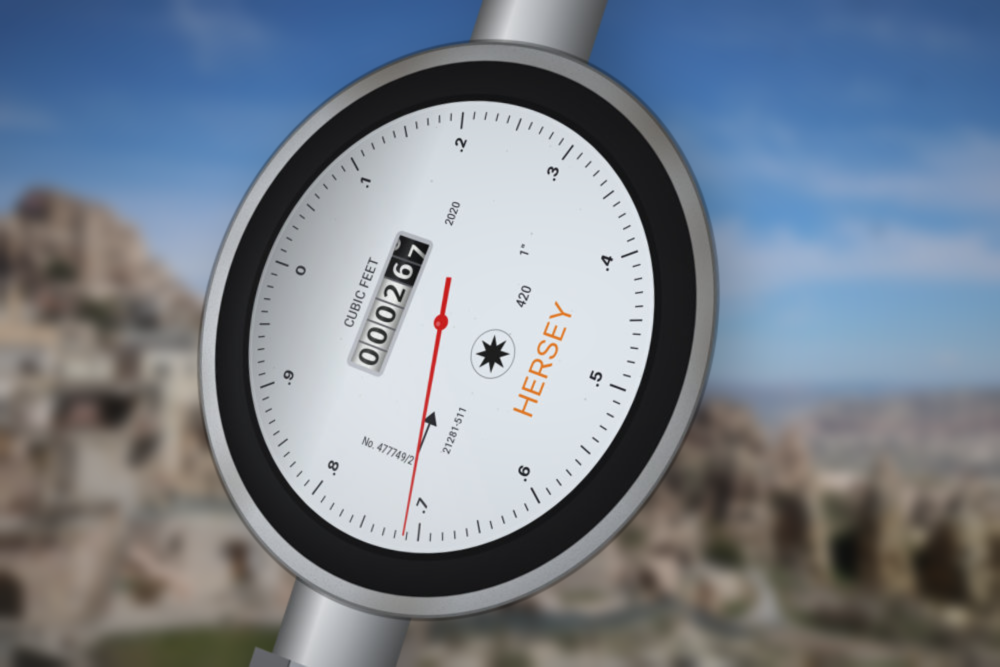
266.71 ft³
